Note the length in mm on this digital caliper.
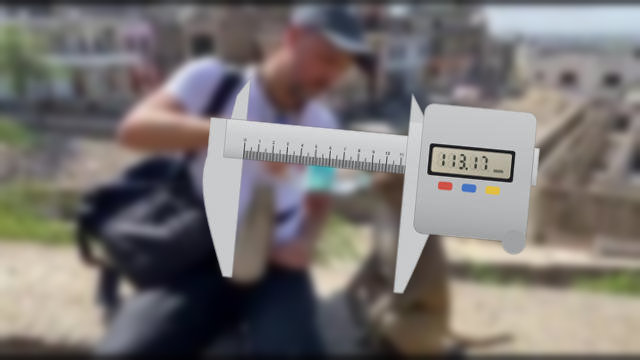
113.17 mm
